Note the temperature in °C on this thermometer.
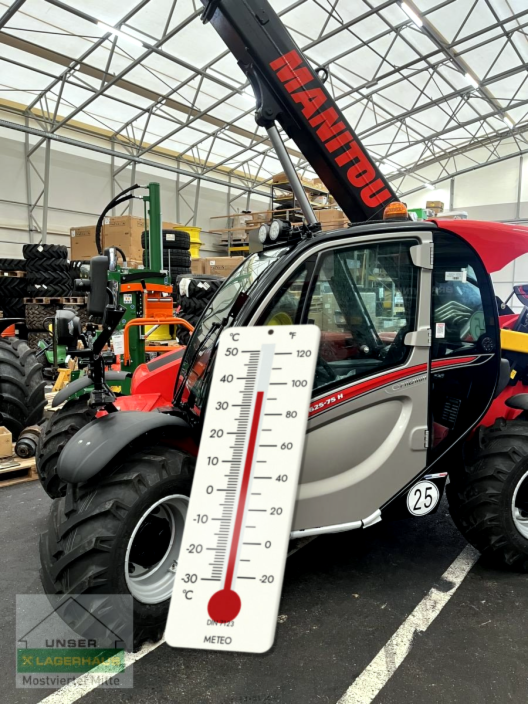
35 °C
